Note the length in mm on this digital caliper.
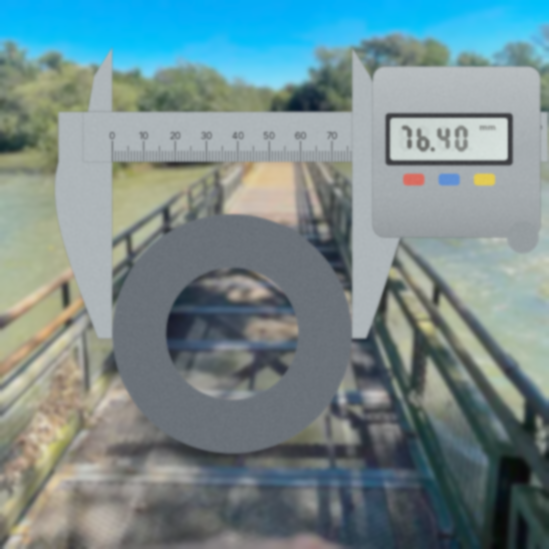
76.40 mm
